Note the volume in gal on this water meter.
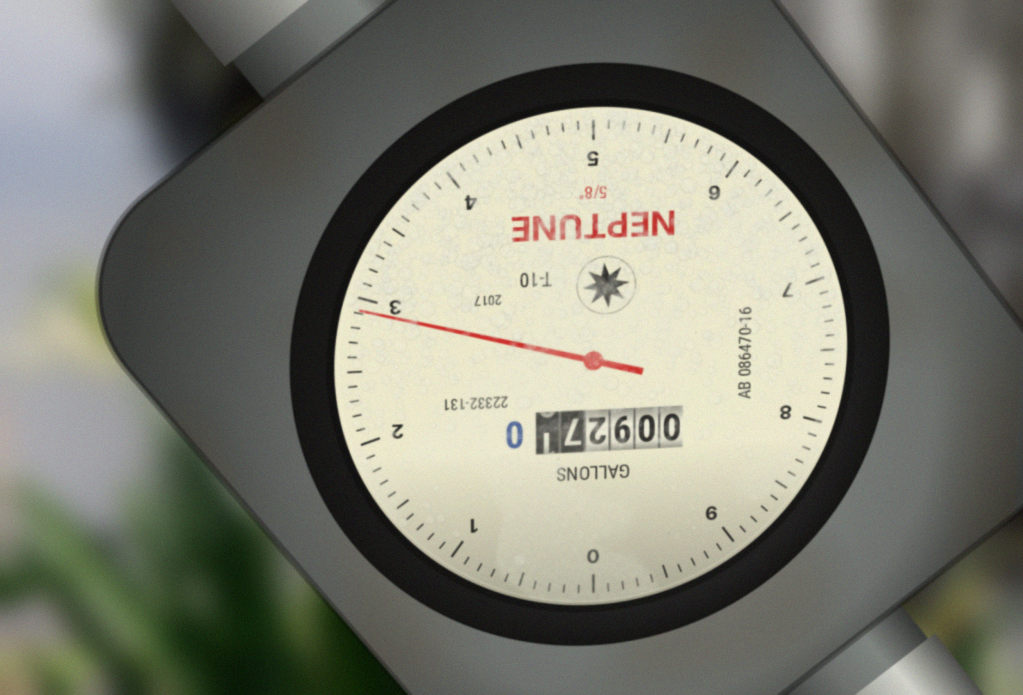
92712.9 gal
